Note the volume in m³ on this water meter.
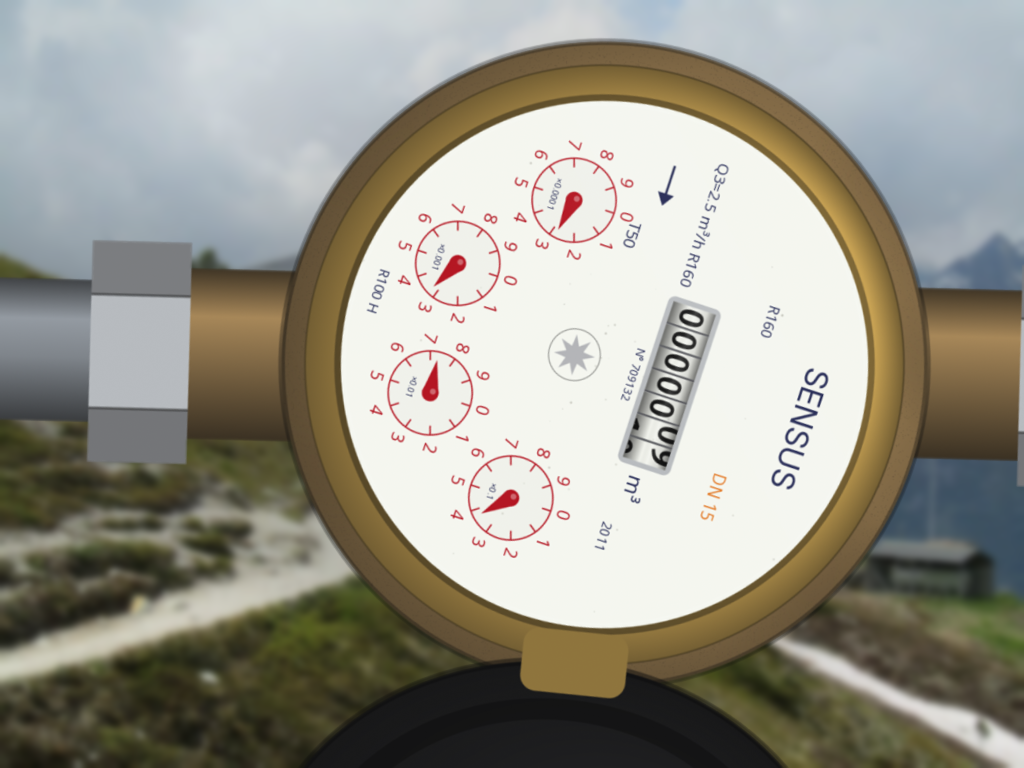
9.3732 m³
